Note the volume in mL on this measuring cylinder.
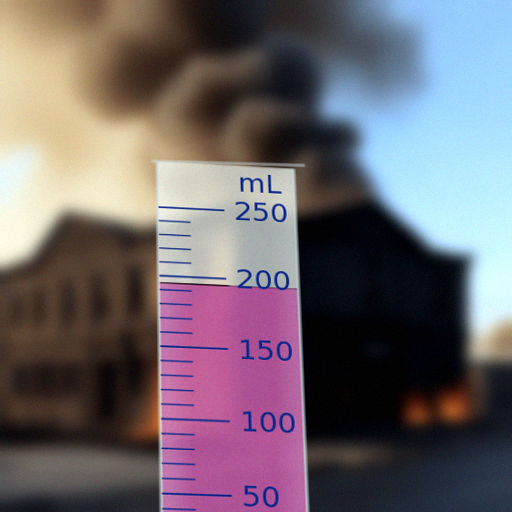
195 mL
